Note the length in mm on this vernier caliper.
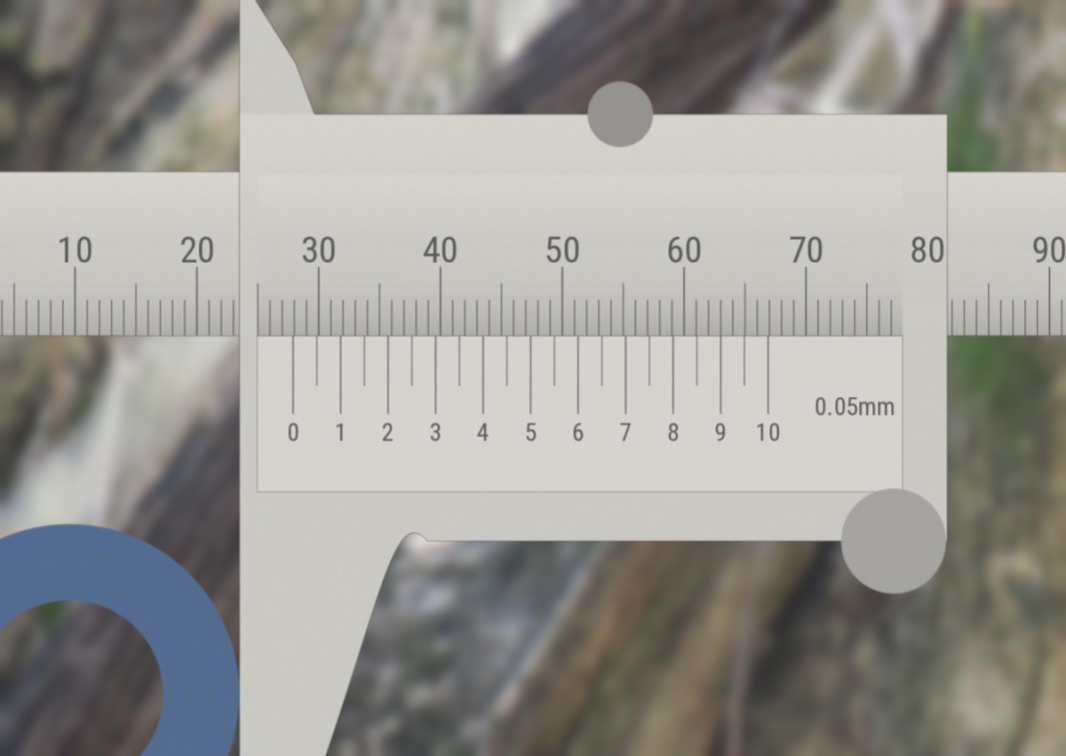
27.9 mm
